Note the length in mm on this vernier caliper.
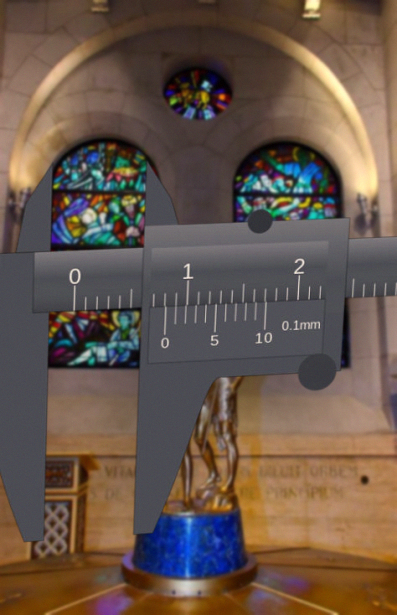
8.1 mm
